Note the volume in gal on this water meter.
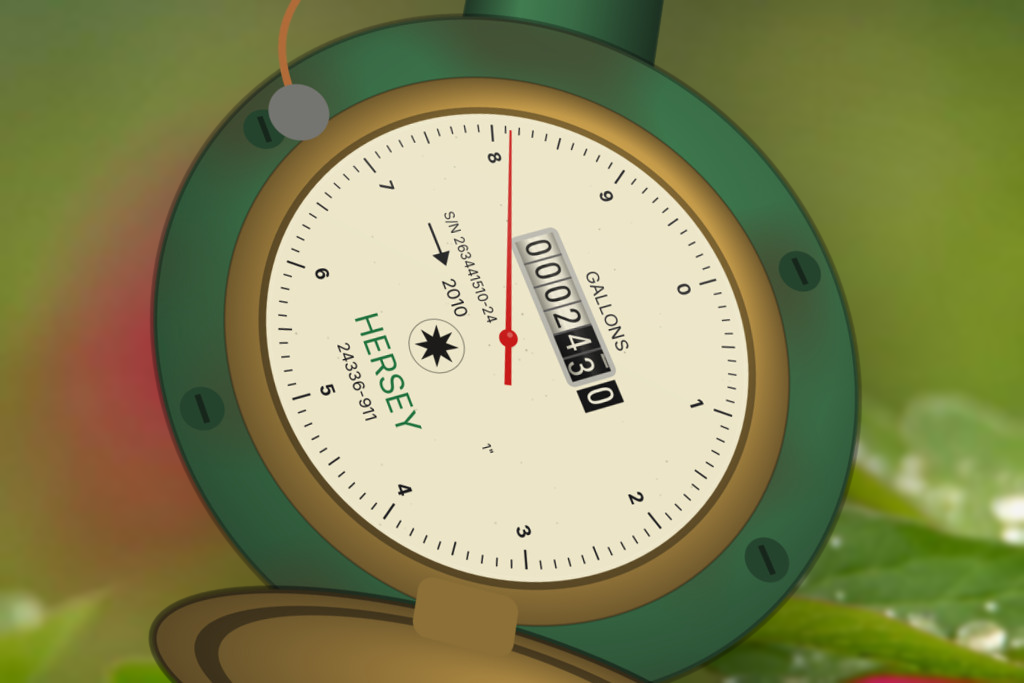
2428.1 gal
